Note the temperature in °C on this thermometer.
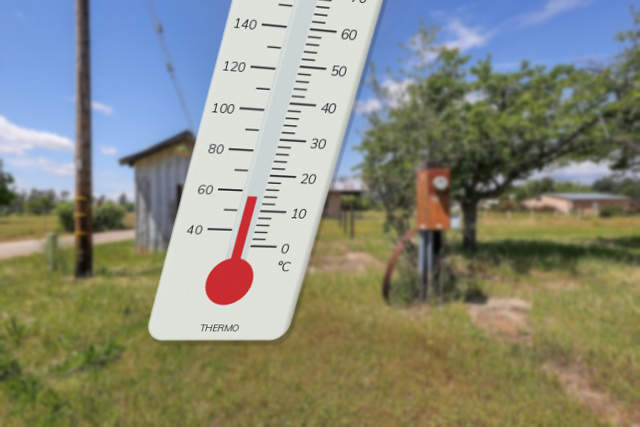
14 °C
